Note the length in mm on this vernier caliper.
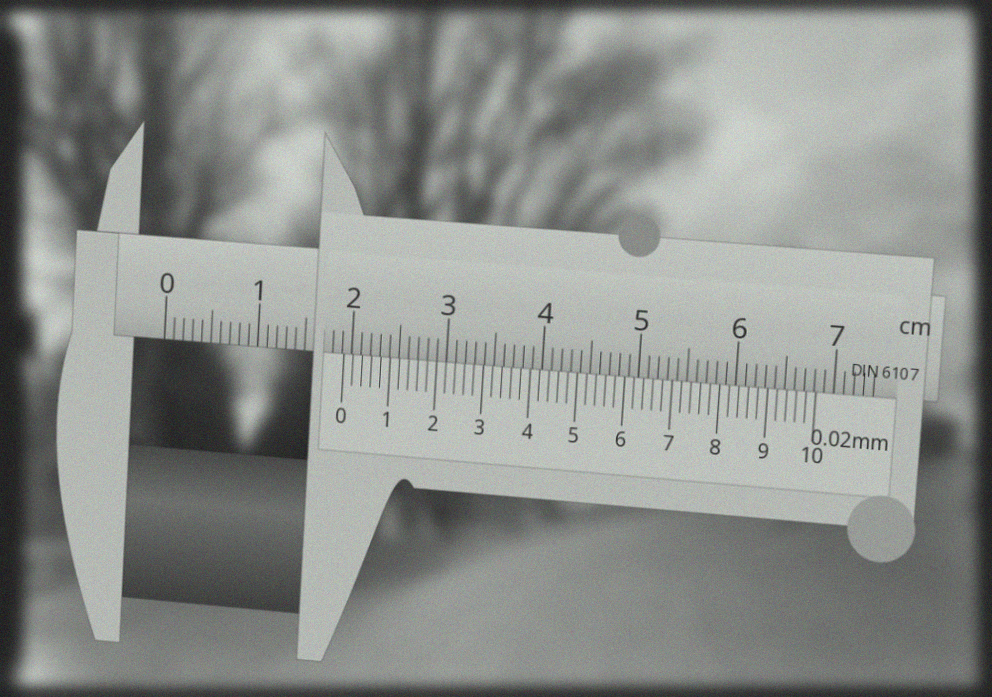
19.2 mm
